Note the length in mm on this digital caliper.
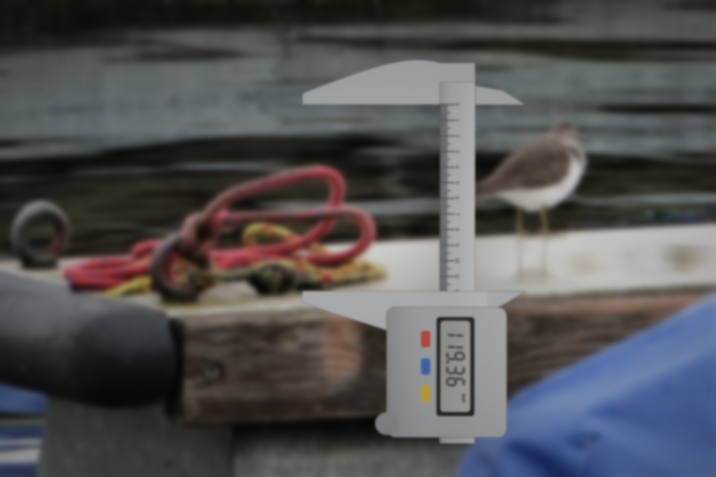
119.36 mm
